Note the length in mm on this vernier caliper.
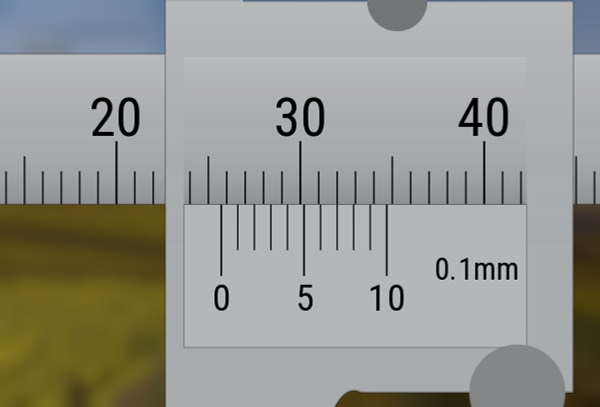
25.7 mm
